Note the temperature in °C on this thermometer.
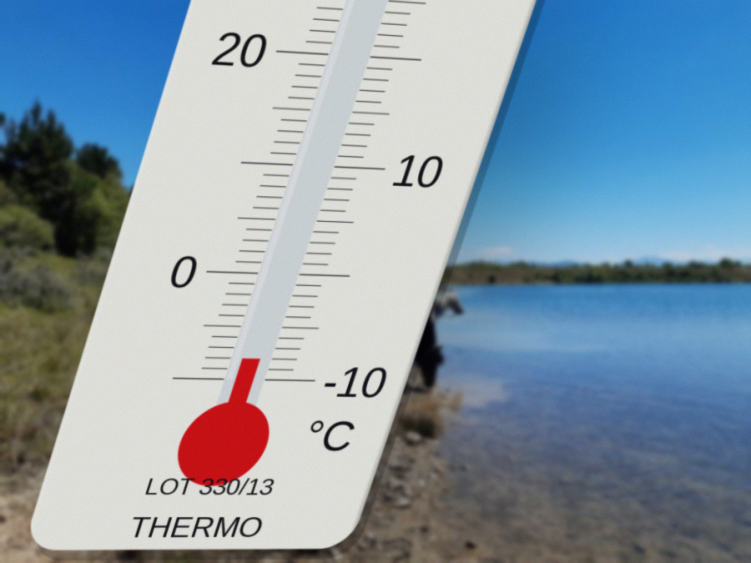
-8 °C
